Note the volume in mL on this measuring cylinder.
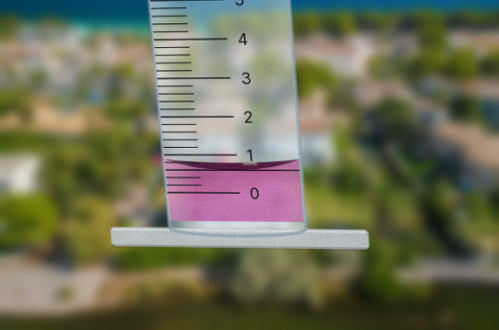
0.6 mL
